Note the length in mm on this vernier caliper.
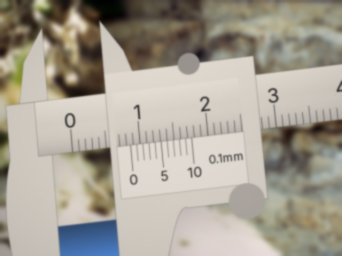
8.6 mm
